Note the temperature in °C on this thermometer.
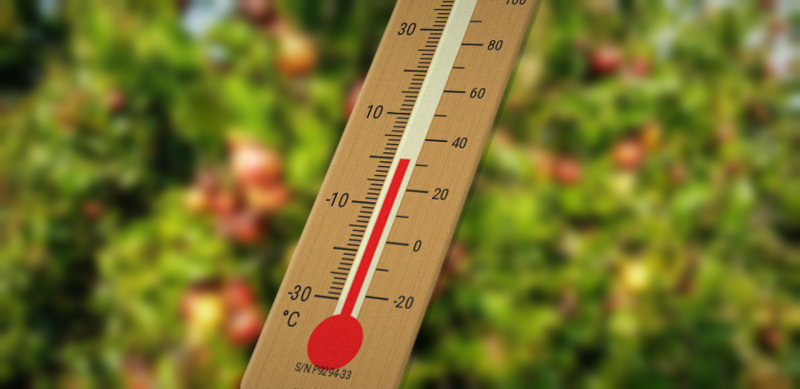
0 °C
